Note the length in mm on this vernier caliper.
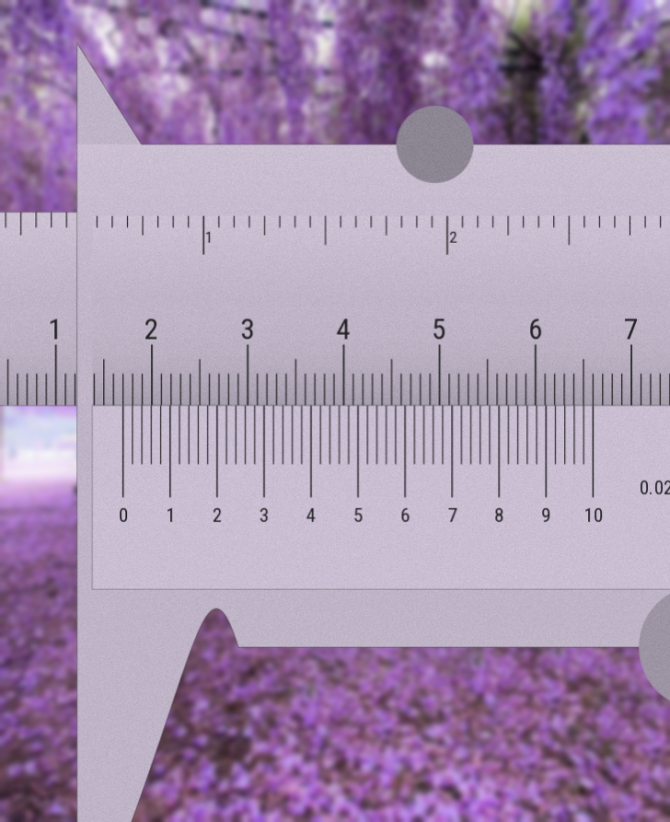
17.0 mm
